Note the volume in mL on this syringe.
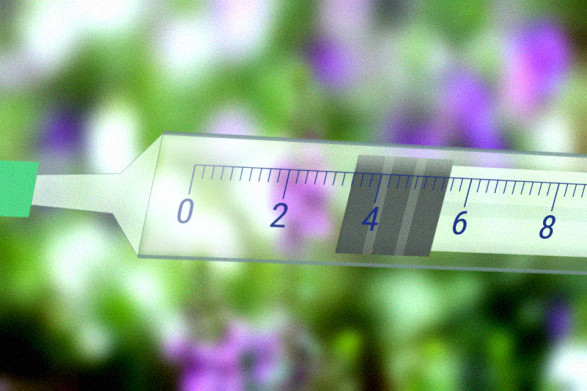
3.4 mL
